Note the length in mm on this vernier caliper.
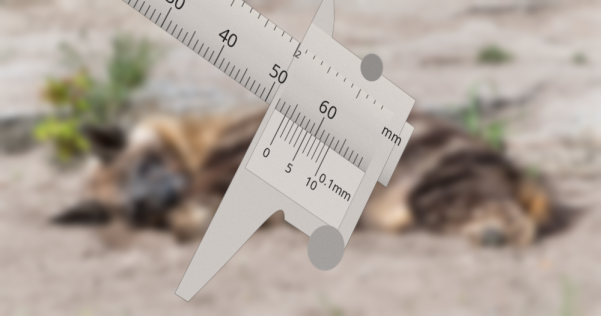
54.0 mm
